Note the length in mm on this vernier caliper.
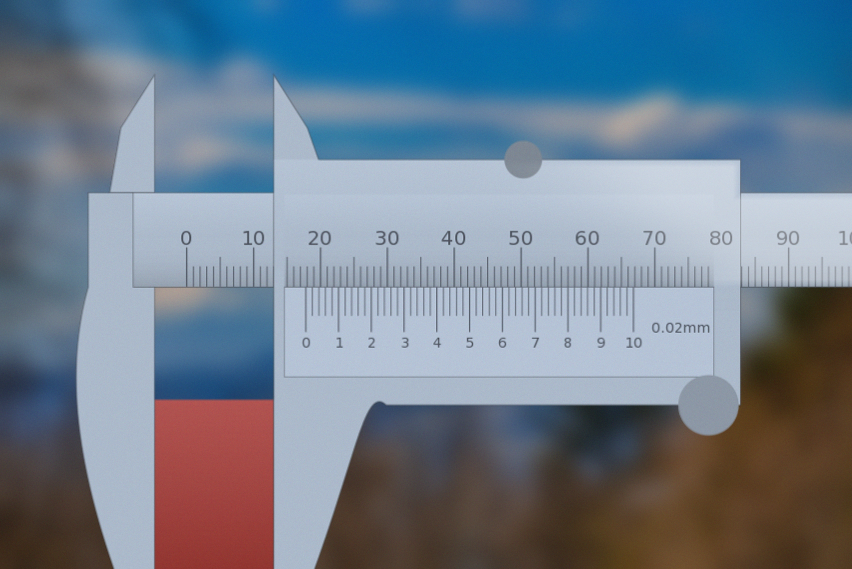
17.8 mm
